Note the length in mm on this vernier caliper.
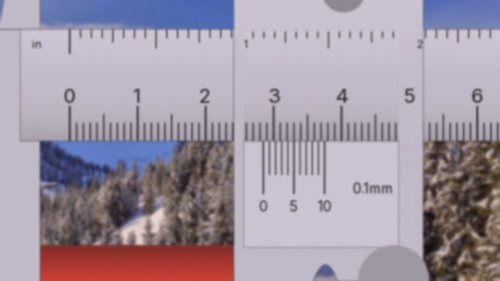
28.5 mm
